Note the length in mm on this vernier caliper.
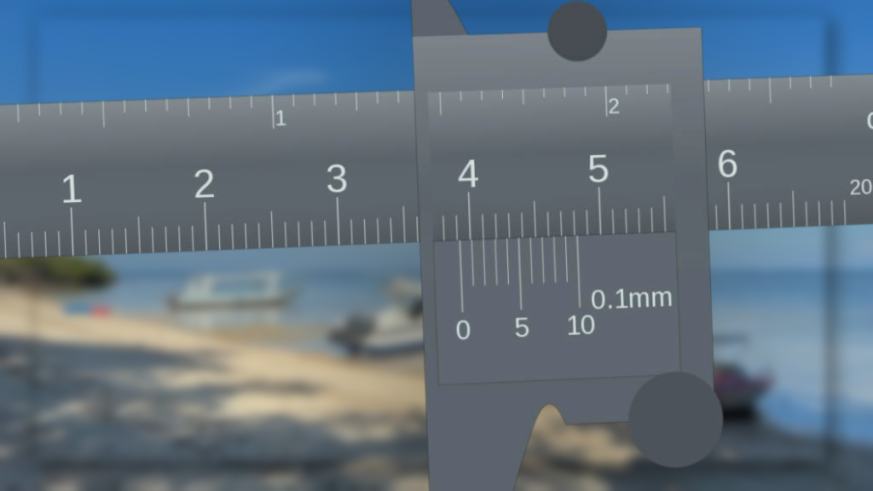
39.2 mm
